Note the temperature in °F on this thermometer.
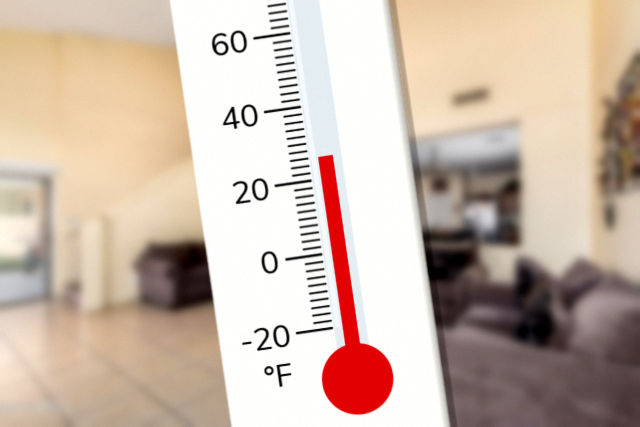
26 °F
